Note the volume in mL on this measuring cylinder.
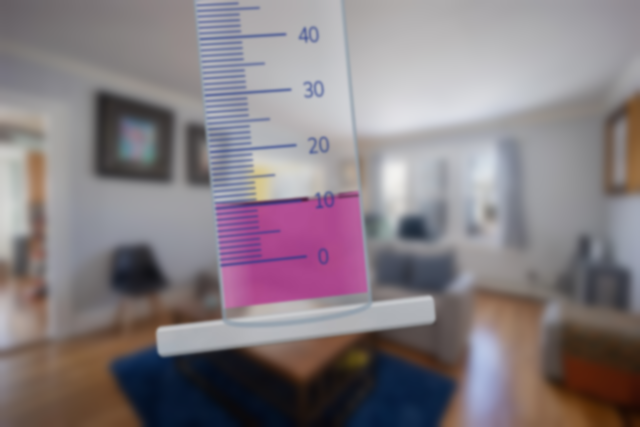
10 mL
